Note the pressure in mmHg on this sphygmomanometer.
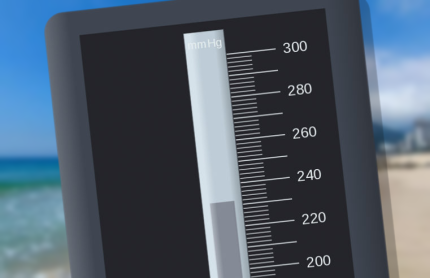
232 mmHg
